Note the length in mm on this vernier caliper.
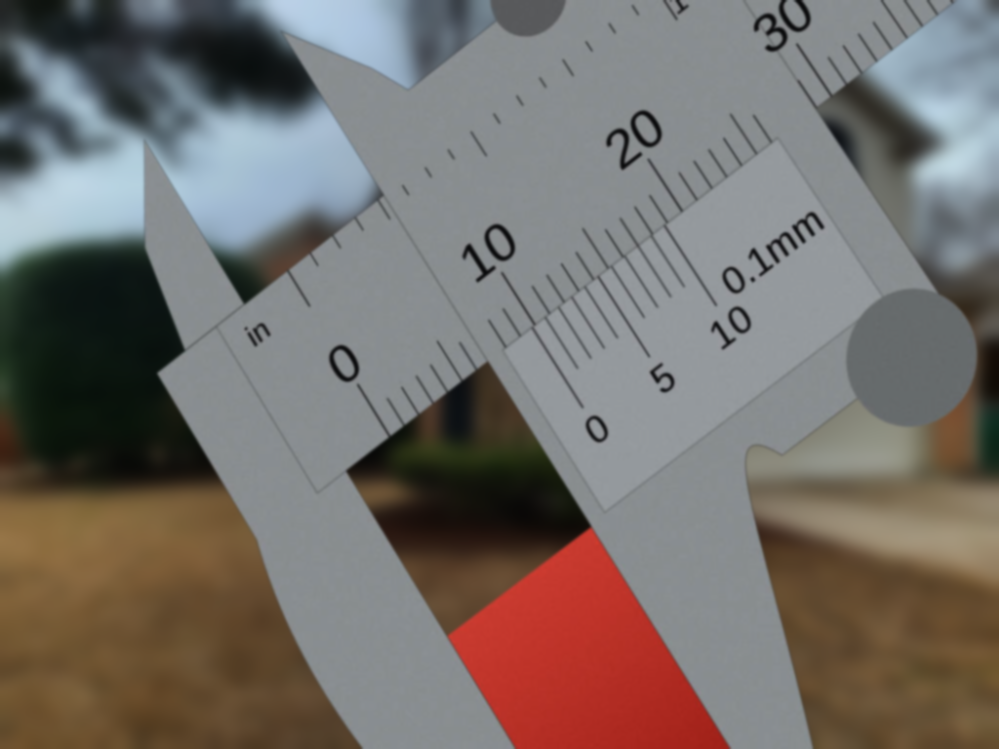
9.8 mm
